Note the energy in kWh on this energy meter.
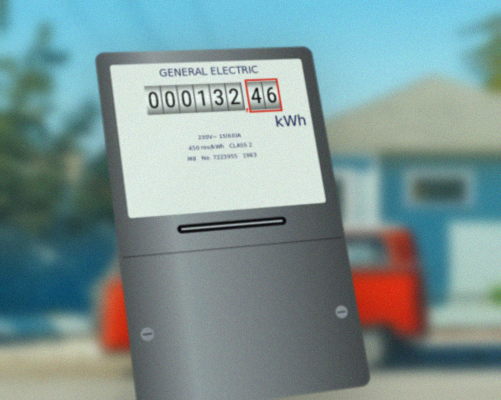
132.46 kWh
